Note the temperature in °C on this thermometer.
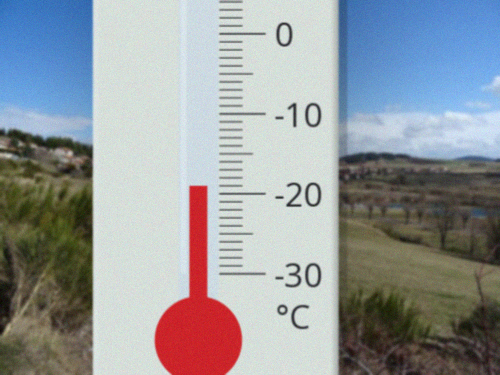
-19 °C
